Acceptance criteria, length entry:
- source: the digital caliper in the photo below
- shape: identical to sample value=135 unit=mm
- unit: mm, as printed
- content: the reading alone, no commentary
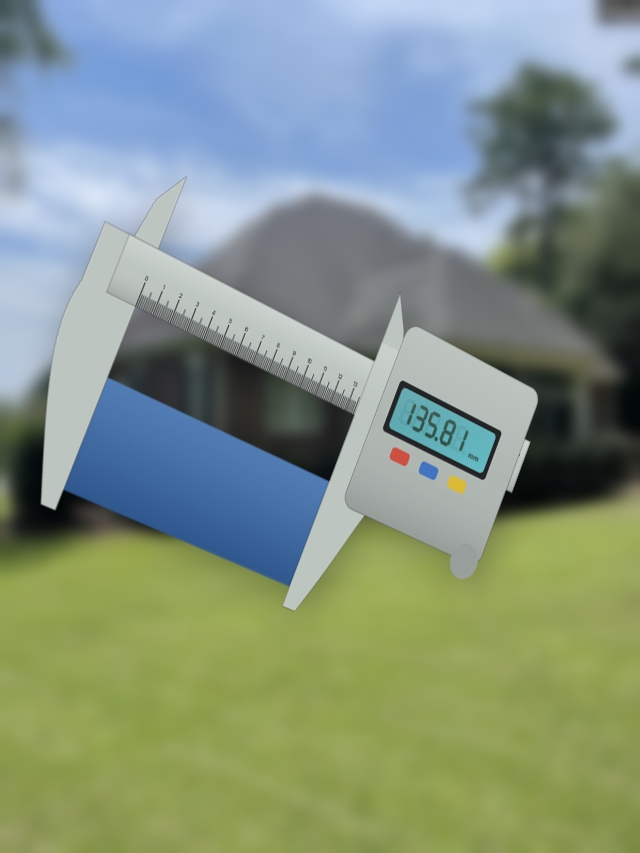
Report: value=135.81 unit=mm
